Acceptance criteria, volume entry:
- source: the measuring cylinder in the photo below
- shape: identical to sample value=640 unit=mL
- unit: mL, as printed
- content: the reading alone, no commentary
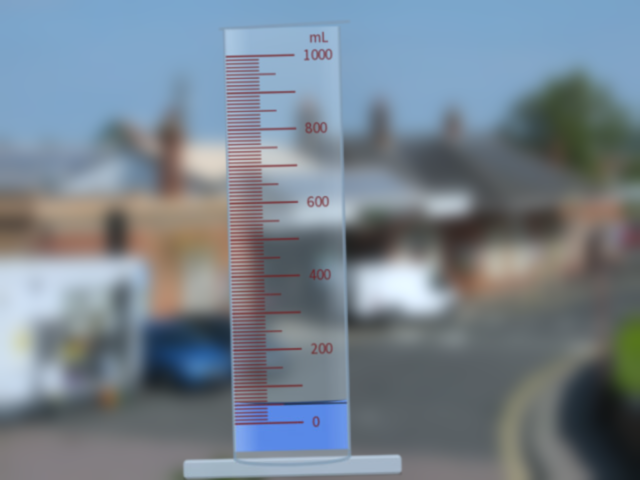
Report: value=50 unit=mL
